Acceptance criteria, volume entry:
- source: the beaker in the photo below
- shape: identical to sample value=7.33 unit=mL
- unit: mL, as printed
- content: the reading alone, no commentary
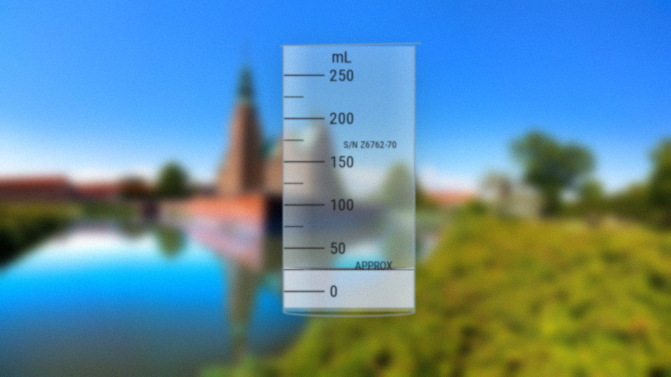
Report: value=25 unit=mL
